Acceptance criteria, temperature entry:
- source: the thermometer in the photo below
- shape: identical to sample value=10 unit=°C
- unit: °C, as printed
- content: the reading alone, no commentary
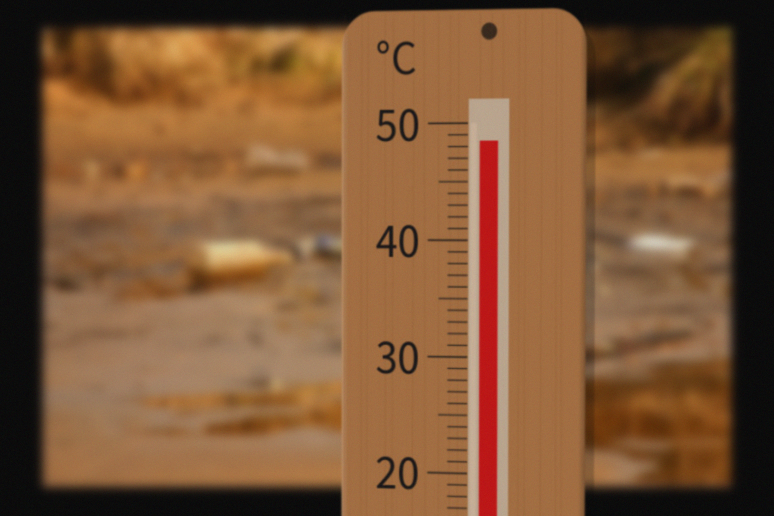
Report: value=48.5 unit=°C
